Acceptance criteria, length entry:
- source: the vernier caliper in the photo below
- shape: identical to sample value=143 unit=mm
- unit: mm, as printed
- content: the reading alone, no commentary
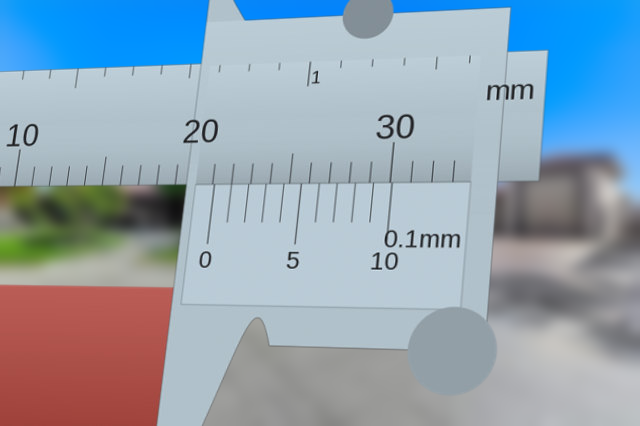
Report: value=21.1 unit=mm
